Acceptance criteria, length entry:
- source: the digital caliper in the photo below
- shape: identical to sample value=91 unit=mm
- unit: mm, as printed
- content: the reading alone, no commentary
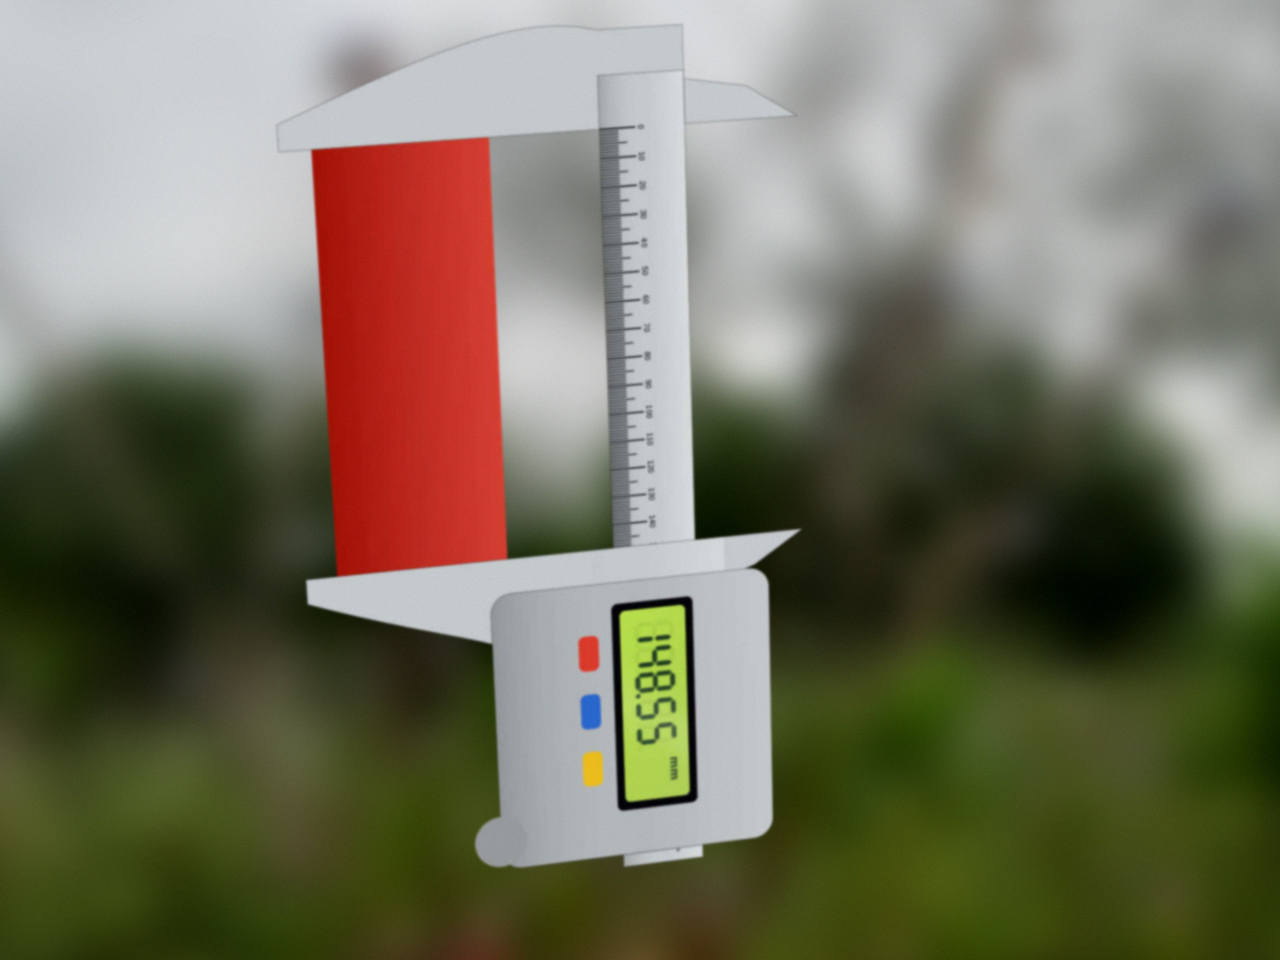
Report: value=148.55 unit=mm
